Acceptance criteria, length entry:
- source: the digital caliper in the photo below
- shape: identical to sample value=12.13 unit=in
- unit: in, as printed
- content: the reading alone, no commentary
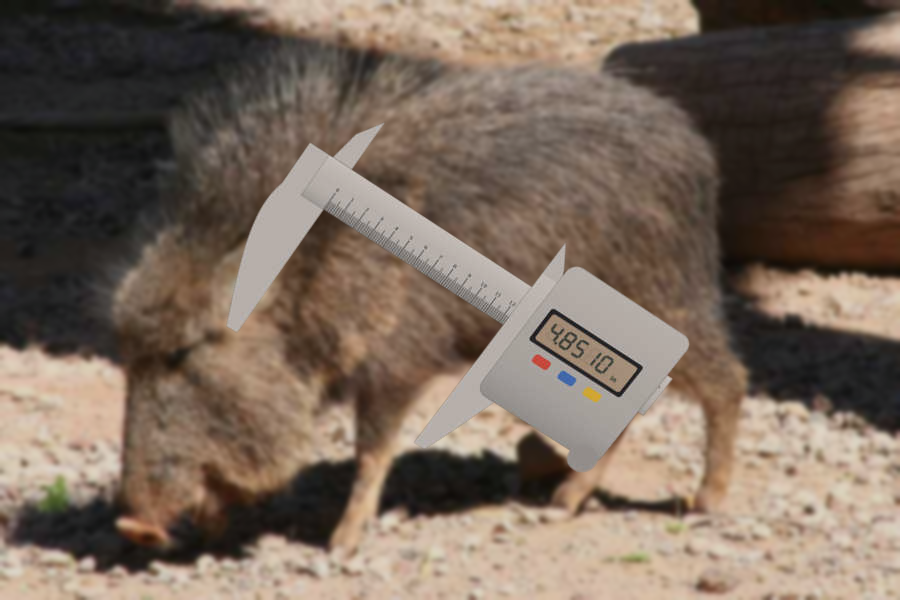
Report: value=4.8510 unit=in
